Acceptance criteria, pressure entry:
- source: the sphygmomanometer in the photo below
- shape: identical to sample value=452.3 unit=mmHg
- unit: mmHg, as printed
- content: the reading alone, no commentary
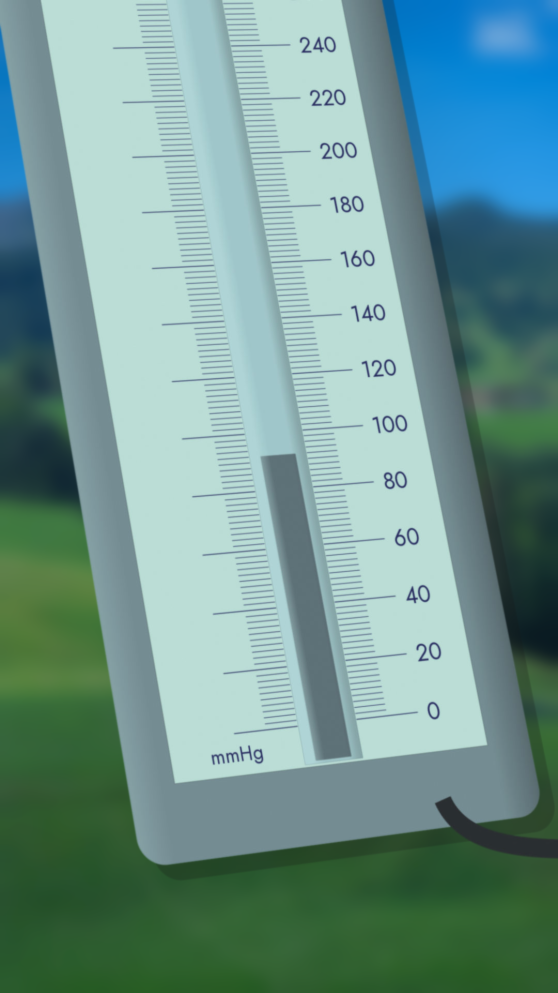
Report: value=92 unit=mmHg
